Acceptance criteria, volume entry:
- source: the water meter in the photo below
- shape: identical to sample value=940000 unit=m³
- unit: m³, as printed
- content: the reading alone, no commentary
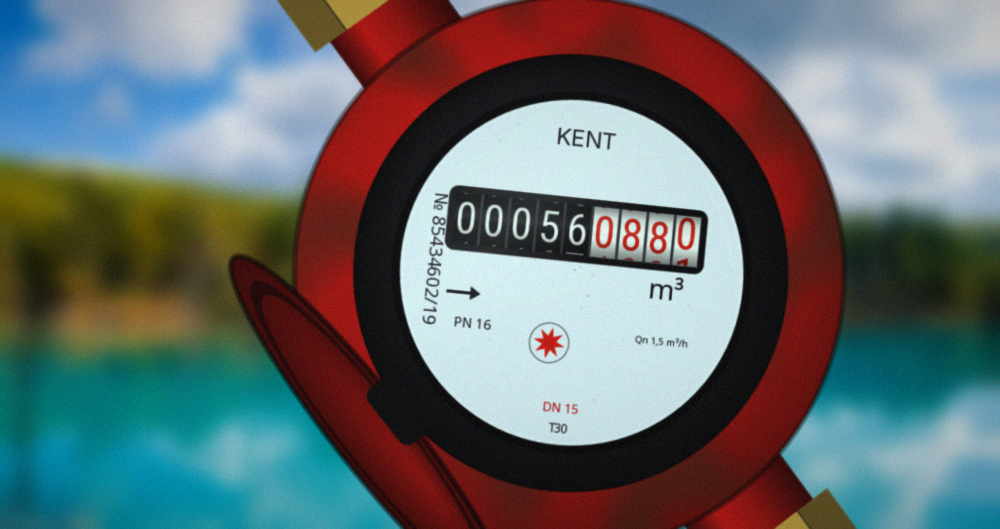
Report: value=56.0880 unit=m³
